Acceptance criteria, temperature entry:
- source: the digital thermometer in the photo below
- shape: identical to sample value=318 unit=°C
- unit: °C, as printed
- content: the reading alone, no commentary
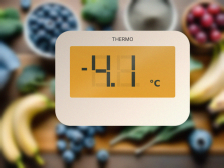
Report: value=-4.1 unit=°C
